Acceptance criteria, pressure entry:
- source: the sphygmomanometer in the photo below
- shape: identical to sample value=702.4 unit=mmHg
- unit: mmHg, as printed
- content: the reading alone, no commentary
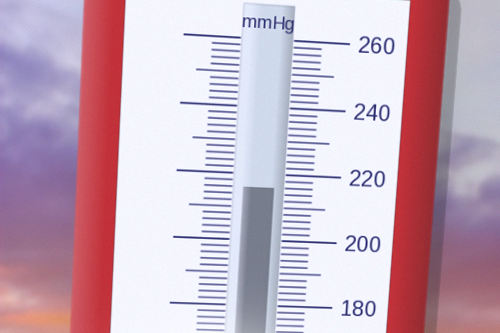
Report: value=216 unit=mmHg
